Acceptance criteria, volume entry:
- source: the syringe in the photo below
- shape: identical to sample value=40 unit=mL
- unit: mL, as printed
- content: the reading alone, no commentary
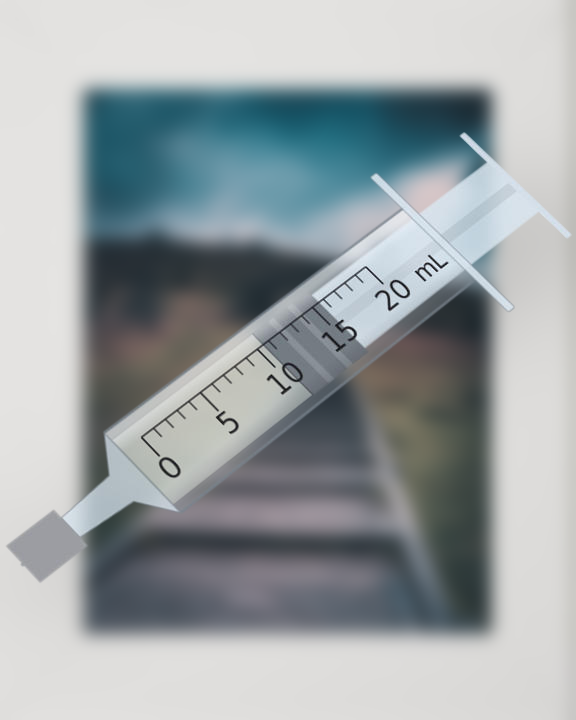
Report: value=10.5 unit=mL
